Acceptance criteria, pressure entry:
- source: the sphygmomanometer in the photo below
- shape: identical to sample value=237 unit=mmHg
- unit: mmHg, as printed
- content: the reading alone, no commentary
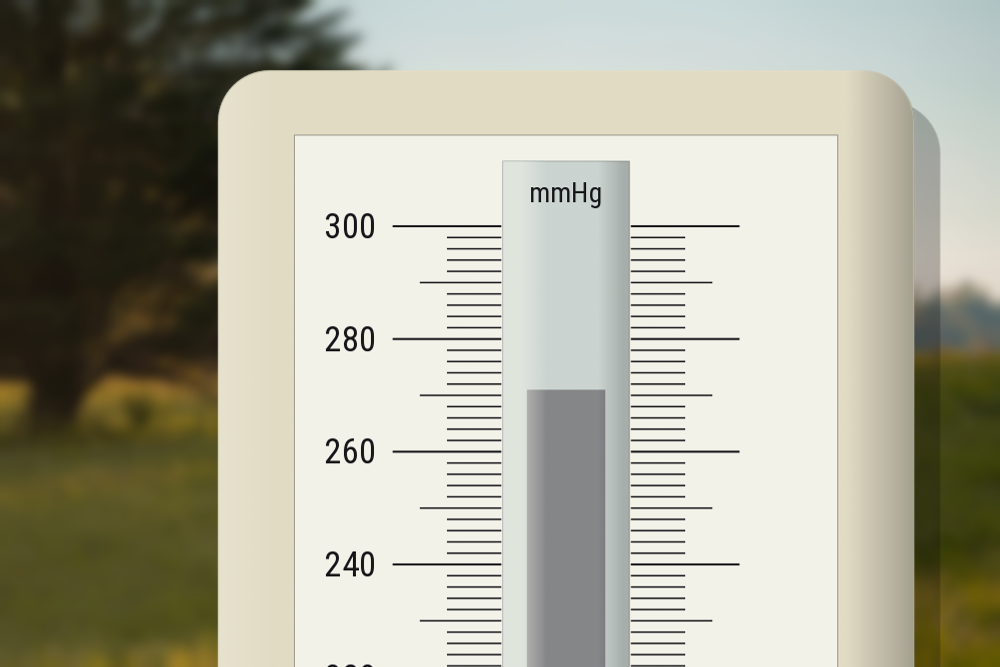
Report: value=271 unit=mmHg
